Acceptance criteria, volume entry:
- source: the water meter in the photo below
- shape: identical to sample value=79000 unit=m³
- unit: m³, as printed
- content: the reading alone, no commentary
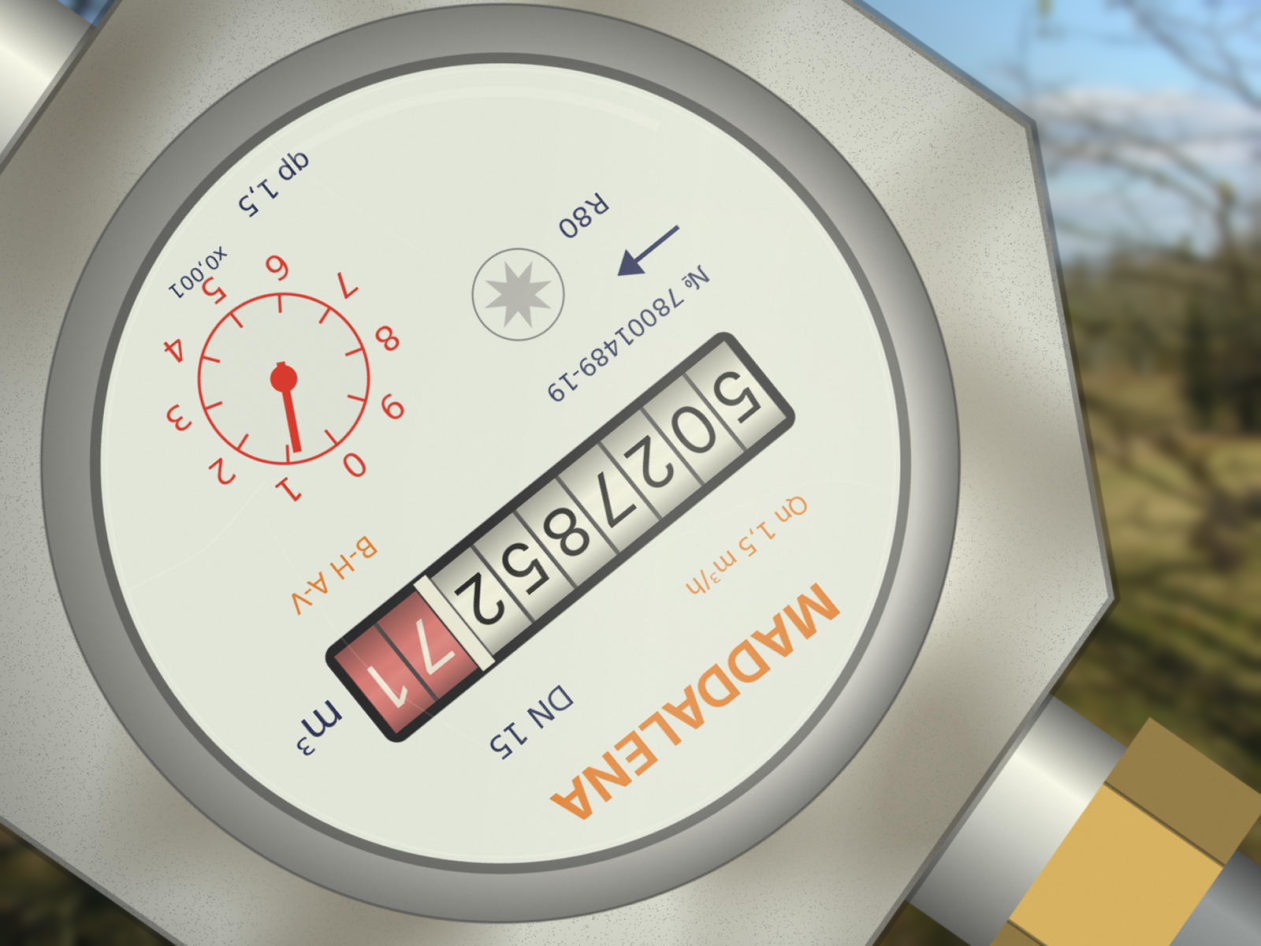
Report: value=5027852.710 unit=m³
